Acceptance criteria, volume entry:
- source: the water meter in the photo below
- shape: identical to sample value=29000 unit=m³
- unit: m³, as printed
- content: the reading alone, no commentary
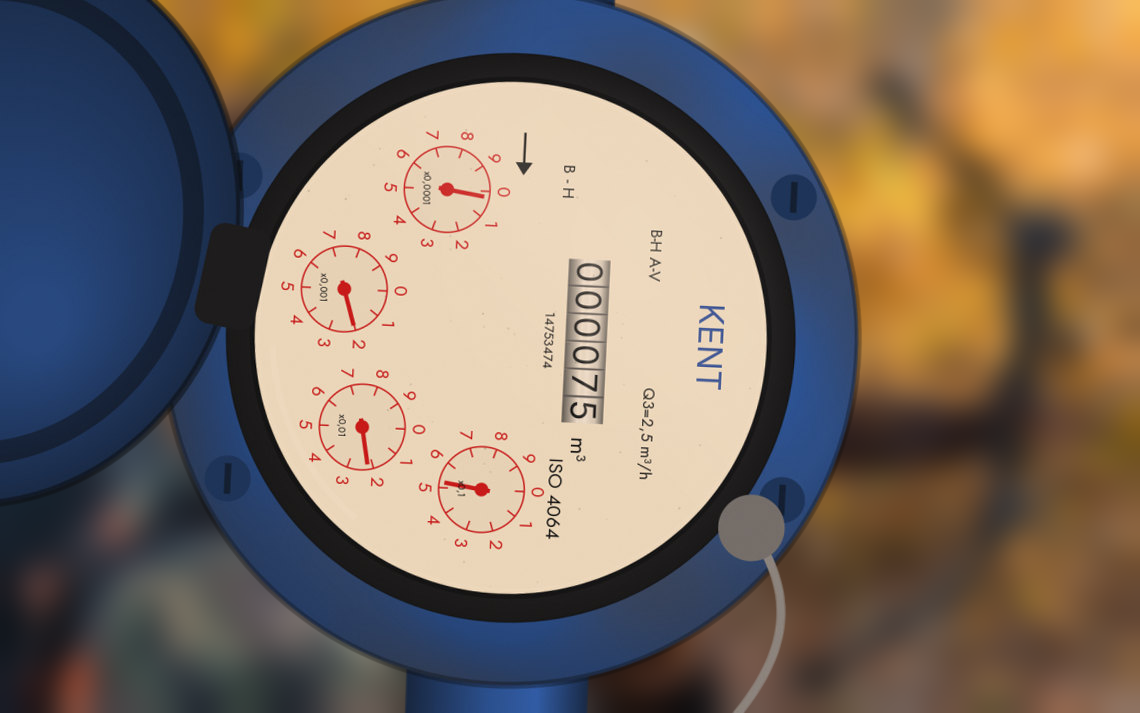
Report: value=75.5220 unit=m³
